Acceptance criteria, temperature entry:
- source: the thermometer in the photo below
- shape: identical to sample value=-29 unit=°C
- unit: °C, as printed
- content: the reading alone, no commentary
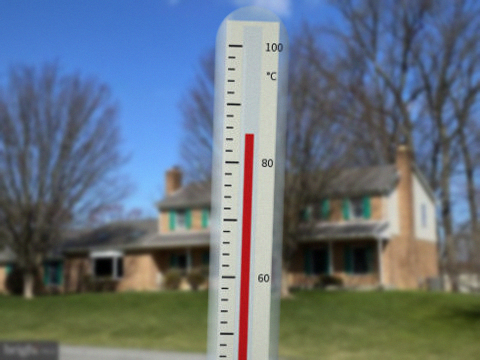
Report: value=85 unit=°C
